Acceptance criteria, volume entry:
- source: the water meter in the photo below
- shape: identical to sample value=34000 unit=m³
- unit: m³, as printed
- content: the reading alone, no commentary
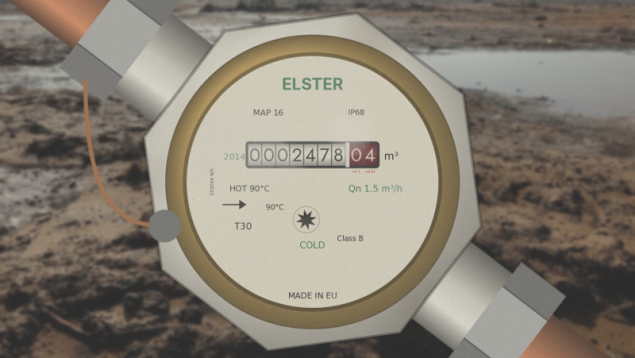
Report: value=2478.04 unit=m³
